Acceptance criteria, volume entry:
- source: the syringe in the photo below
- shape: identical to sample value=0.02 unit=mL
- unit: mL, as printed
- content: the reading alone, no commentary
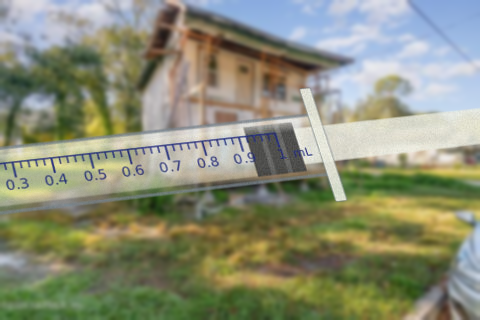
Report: value=0.92 unit=mL
